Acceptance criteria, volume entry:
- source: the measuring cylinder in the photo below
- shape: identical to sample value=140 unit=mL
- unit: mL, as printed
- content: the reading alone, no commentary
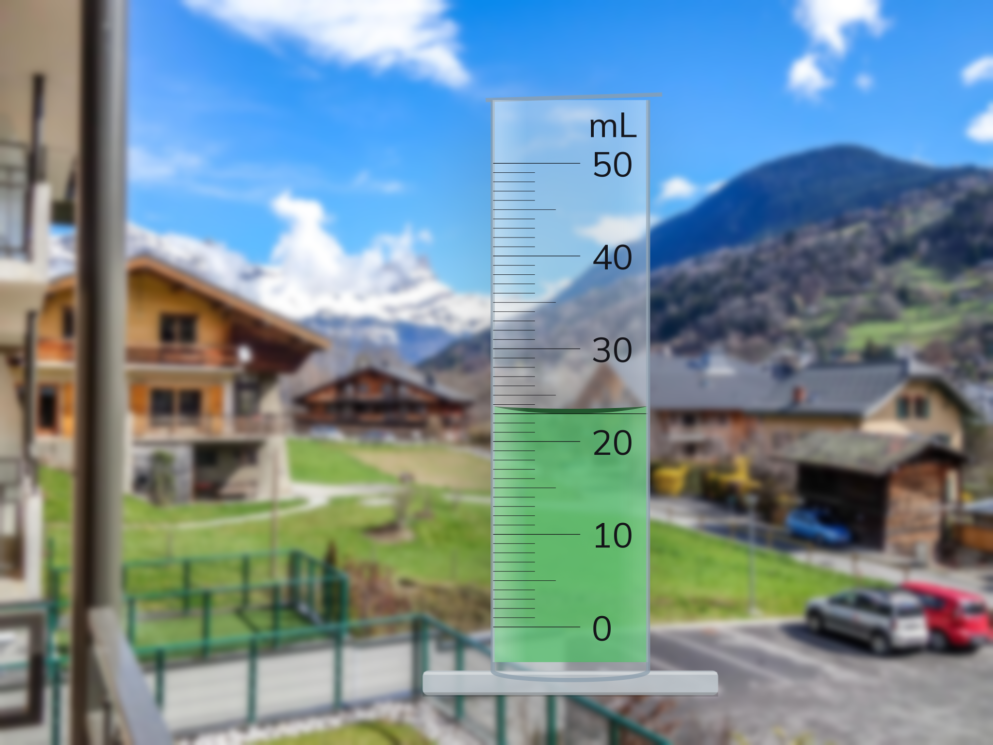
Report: value=23 unit=mL
